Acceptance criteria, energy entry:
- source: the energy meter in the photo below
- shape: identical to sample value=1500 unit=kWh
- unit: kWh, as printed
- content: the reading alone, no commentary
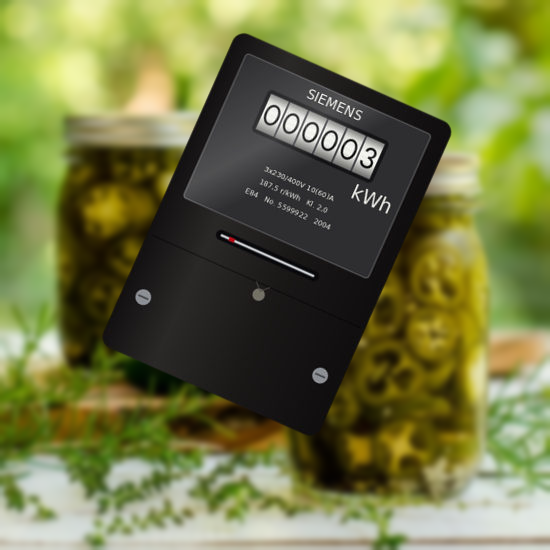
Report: value=3 unit=kWh
